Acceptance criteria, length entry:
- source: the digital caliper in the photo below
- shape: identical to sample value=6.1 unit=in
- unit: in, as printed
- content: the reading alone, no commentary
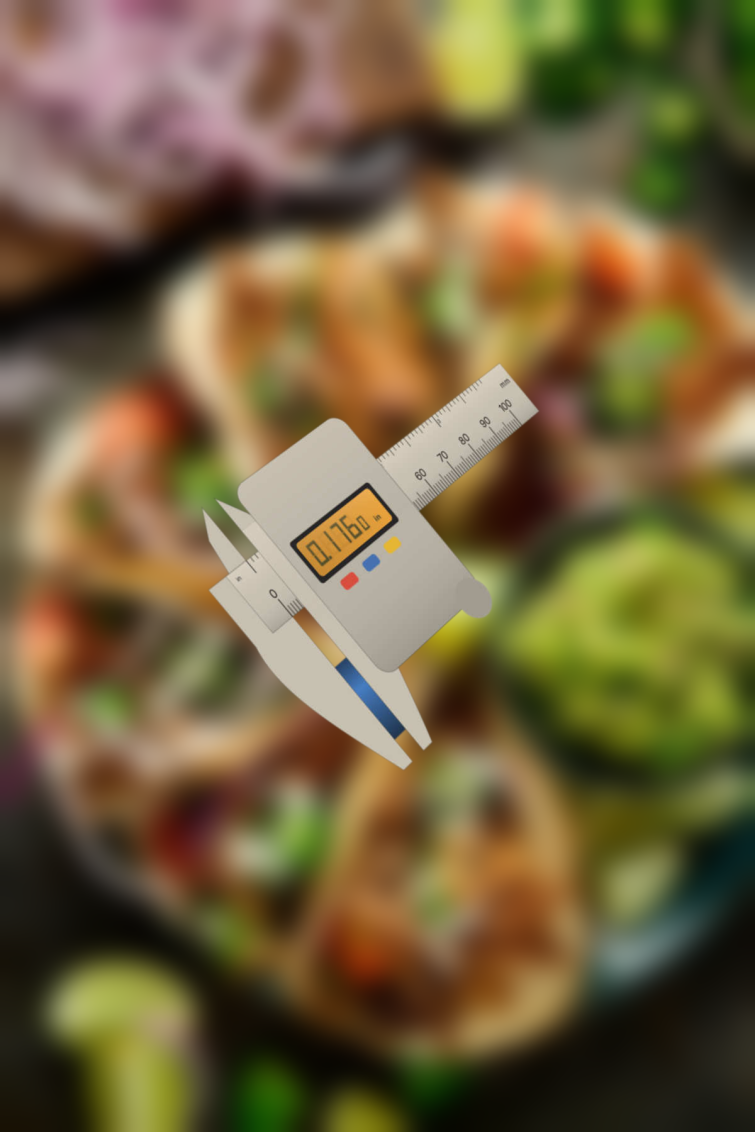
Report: value=0.1760 unit=in
